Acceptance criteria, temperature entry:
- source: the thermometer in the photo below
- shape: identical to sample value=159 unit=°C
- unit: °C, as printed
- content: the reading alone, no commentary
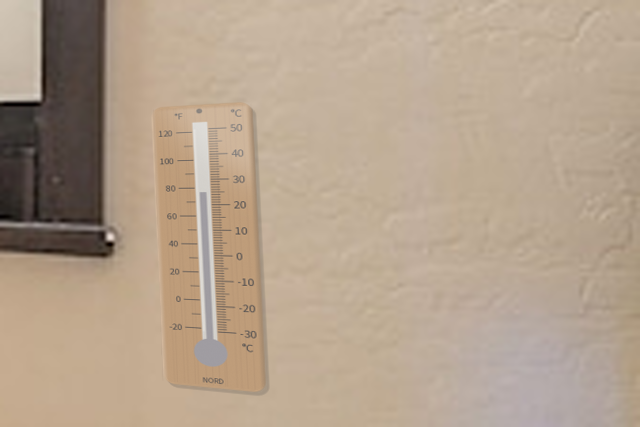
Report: value=25 unit=°C
